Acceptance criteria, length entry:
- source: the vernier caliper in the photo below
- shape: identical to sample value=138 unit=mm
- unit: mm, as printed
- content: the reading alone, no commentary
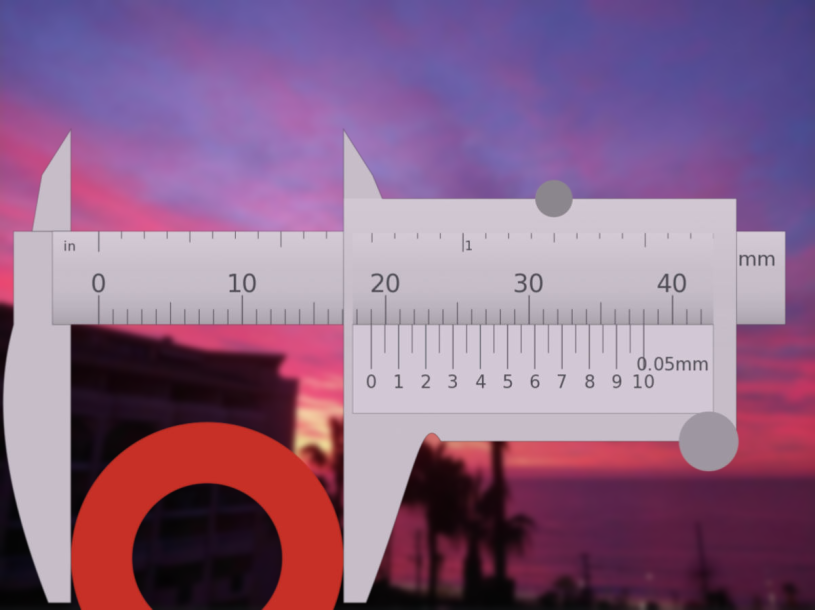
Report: value=19.0 unit=mm
